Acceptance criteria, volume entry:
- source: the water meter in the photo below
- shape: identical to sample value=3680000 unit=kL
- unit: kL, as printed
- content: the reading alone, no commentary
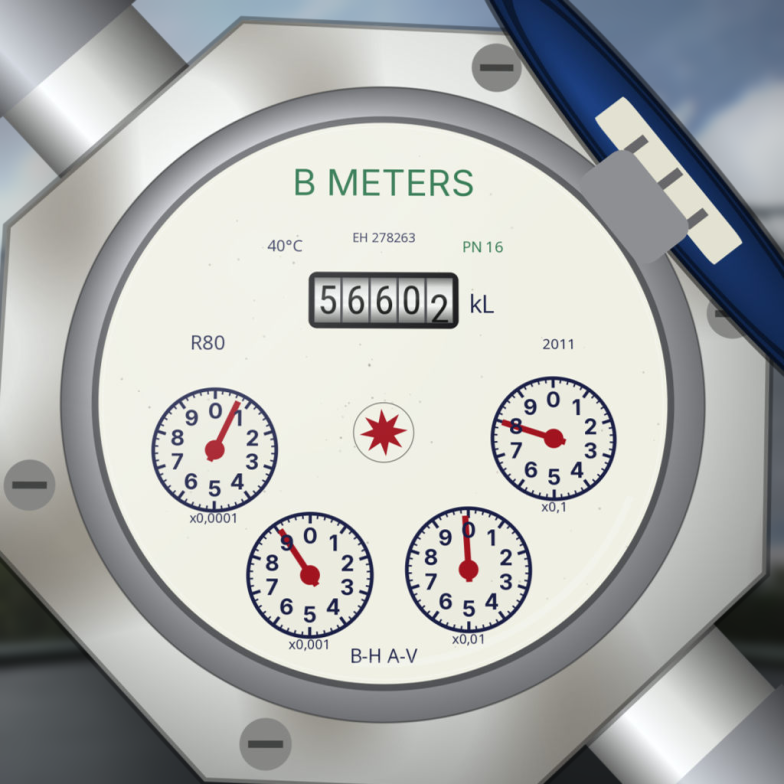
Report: value=56601.7990 unit=kL
